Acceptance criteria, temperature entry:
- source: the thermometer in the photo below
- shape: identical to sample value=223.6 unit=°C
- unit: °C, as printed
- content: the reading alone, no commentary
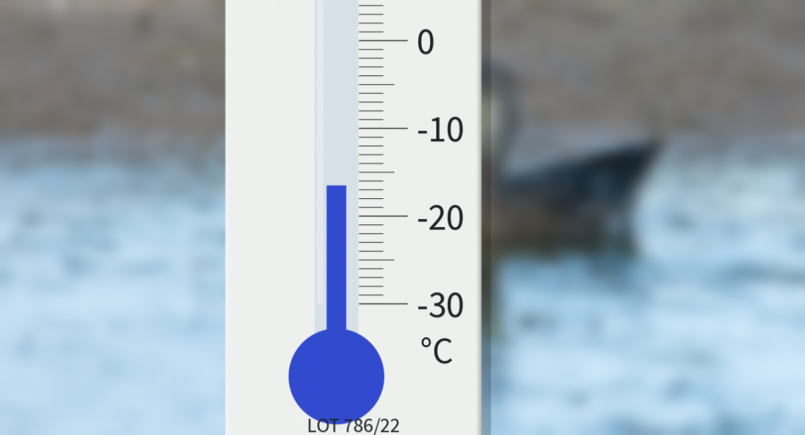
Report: value=-16.5 unit=°C
